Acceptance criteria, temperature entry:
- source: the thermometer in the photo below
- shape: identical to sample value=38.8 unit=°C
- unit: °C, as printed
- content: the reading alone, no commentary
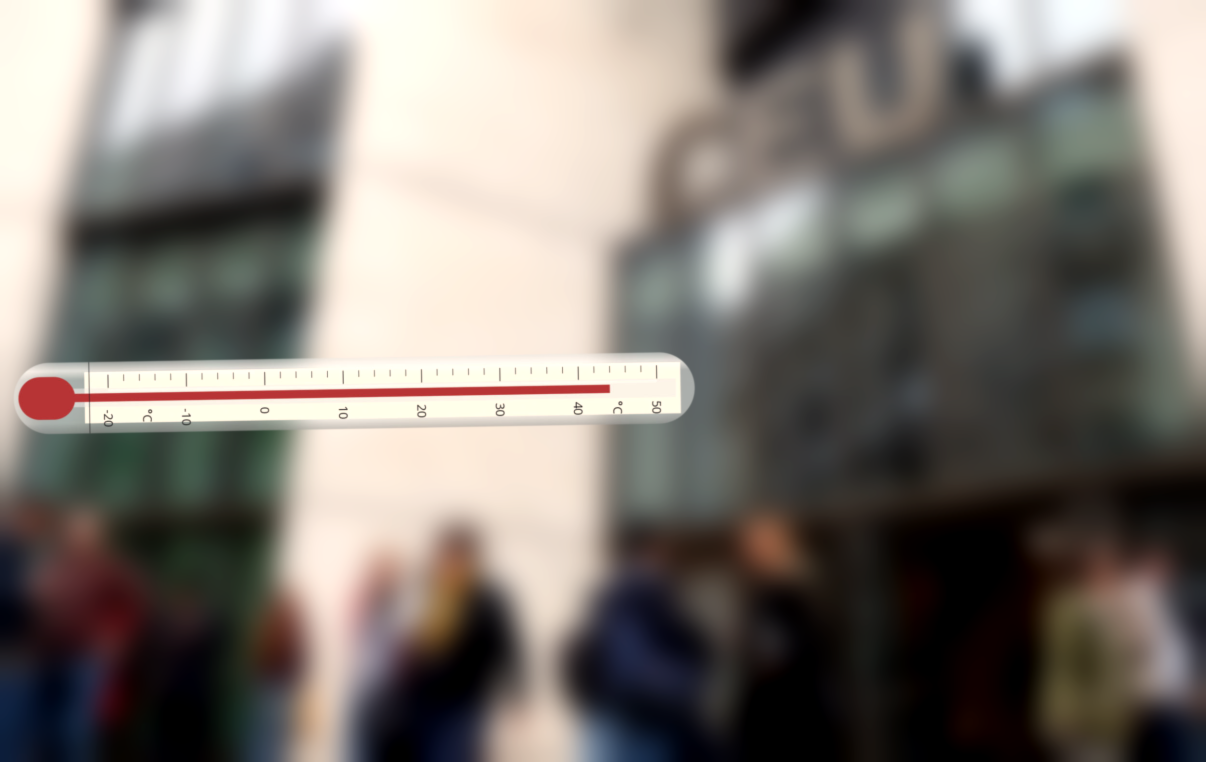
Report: value=44 unit=°C
